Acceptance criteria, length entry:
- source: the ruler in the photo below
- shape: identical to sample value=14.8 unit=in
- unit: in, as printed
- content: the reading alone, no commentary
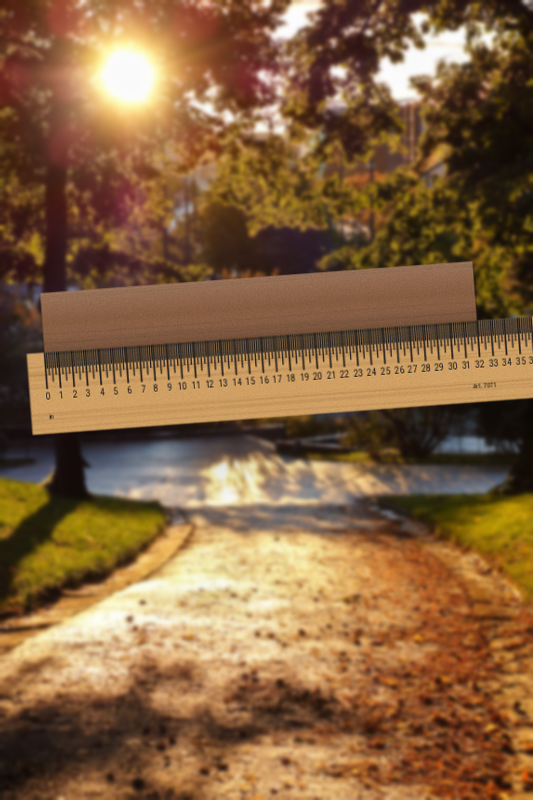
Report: value=32 unit=in
